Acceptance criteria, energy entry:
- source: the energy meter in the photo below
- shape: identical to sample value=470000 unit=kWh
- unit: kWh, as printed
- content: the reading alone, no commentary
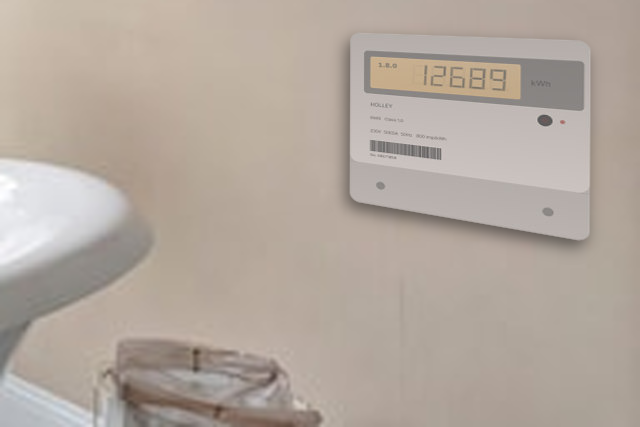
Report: value=12689 unit=kWh
